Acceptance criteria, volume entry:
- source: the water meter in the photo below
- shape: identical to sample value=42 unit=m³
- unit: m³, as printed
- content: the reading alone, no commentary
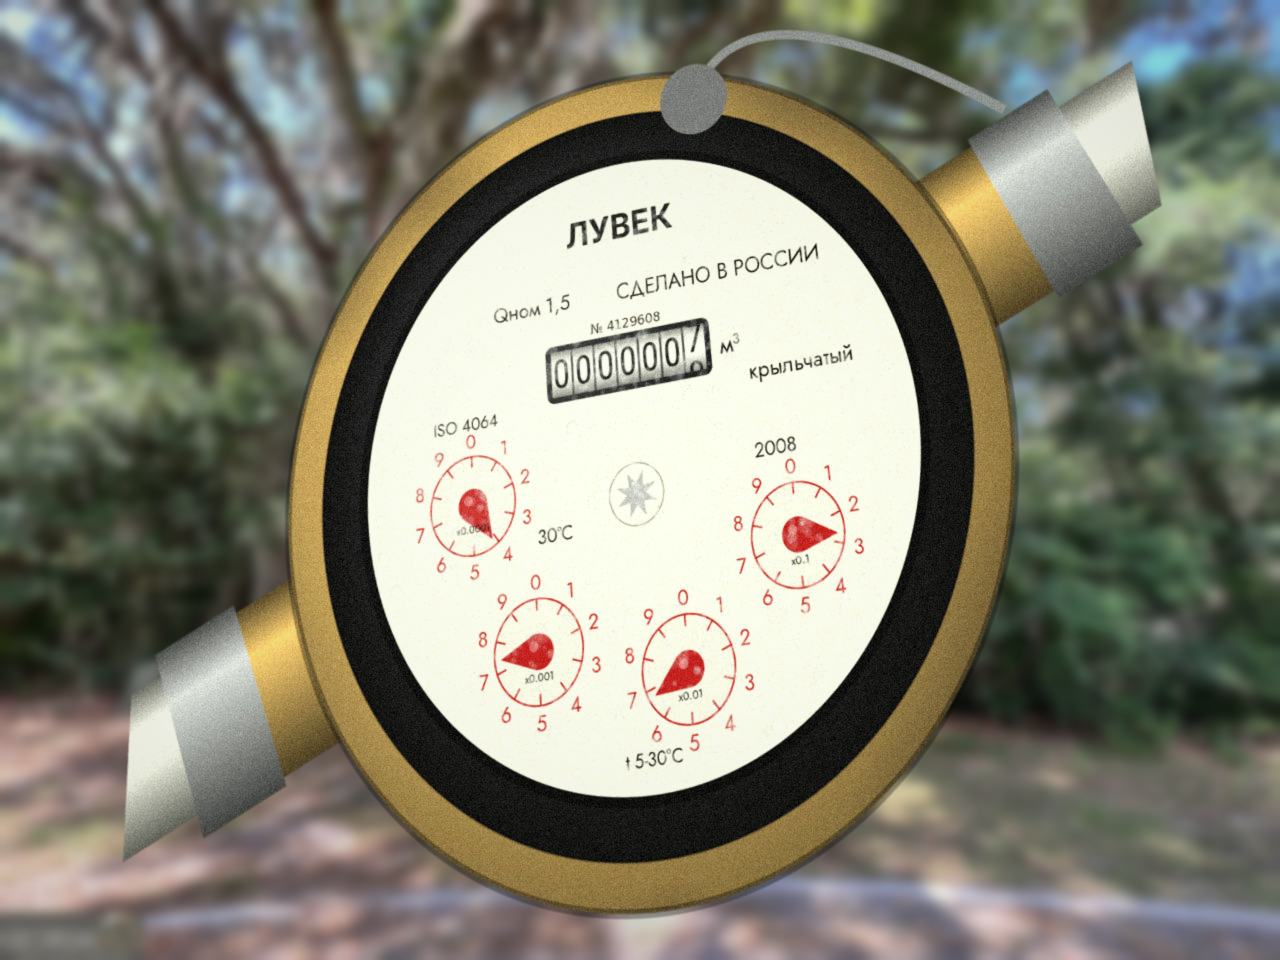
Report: value=7.2674 unit=m³
